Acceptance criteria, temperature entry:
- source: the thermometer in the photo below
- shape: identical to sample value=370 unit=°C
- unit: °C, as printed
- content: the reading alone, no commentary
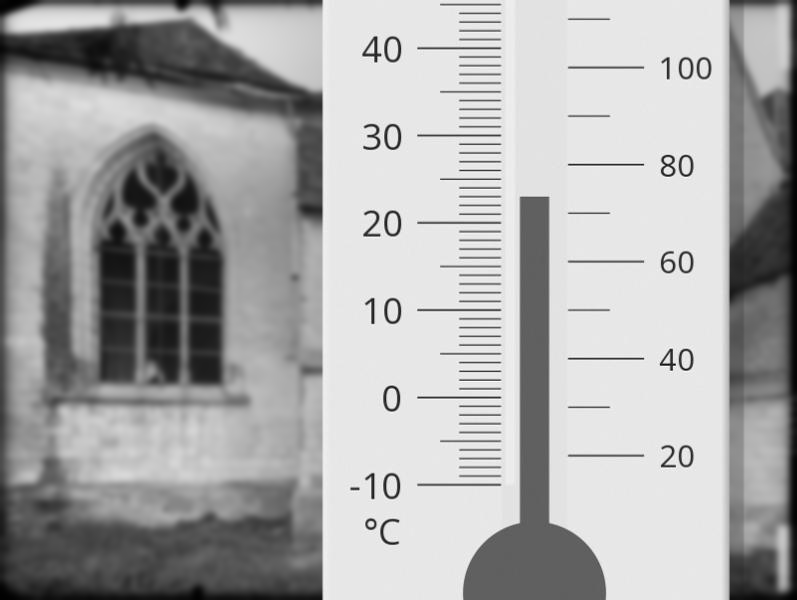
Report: value=23 unit=°C
